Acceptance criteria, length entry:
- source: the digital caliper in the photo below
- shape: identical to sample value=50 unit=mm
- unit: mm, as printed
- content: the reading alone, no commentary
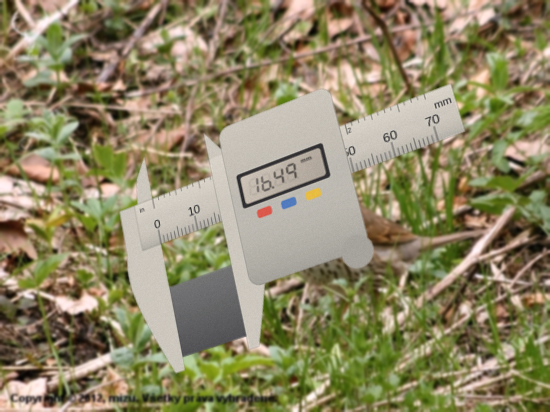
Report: value=16.49 unit=mm
